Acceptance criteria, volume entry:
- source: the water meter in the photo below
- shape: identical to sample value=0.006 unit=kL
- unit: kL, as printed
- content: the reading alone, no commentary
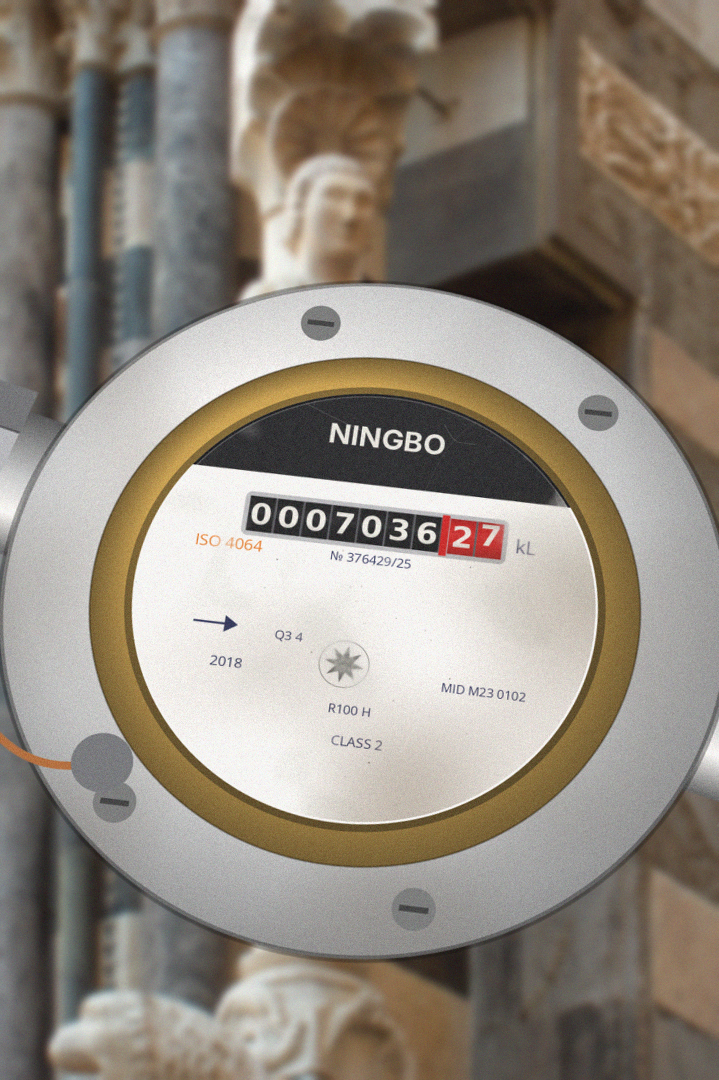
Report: value=7036.27 unit=kL
